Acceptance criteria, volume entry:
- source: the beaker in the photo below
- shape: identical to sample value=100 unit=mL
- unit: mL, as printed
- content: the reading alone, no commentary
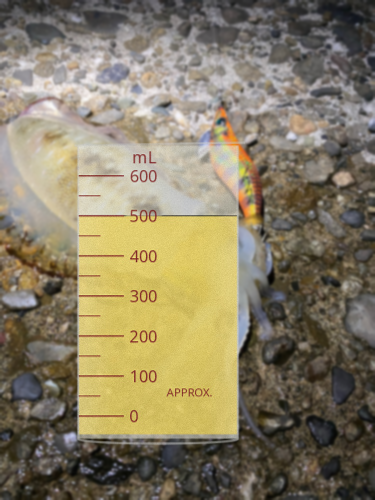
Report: value=500 unit=mL
